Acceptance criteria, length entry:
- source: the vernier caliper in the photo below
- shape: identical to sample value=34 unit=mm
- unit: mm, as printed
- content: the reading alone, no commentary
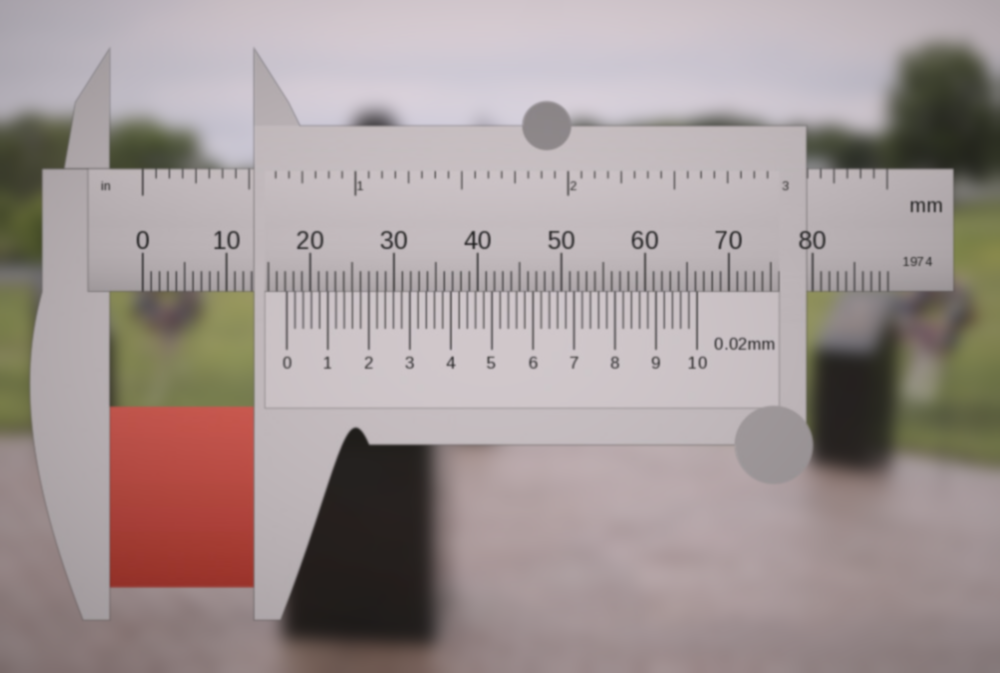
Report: value=17.2 unit=mm
